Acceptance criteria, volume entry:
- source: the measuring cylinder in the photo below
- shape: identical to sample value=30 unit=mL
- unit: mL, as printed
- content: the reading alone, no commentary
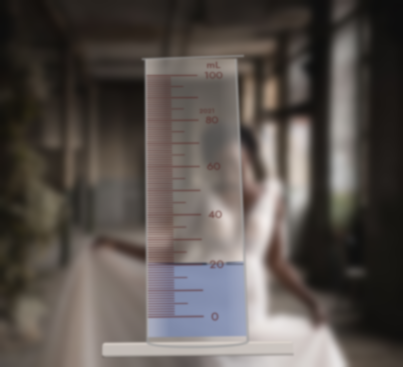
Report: value=20 unit=mL
